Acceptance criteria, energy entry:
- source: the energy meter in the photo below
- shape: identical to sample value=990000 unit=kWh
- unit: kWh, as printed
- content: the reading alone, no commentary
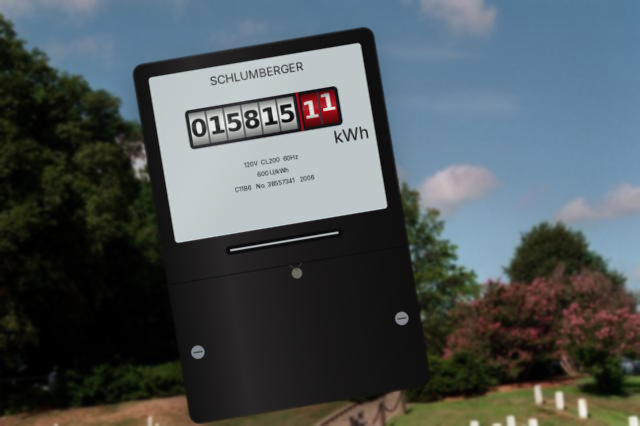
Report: value=15815.11 unit=kWh
